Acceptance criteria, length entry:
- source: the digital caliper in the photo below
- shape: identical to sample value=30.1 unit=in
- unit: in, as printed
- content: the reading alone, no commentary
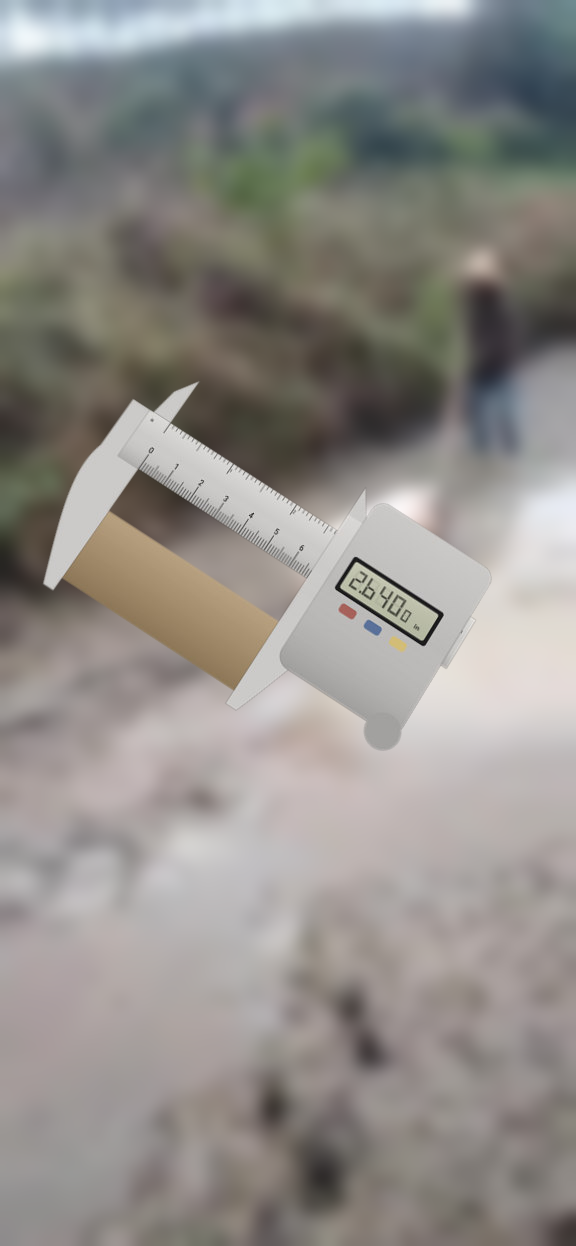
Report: value=2.6400 unit=in
